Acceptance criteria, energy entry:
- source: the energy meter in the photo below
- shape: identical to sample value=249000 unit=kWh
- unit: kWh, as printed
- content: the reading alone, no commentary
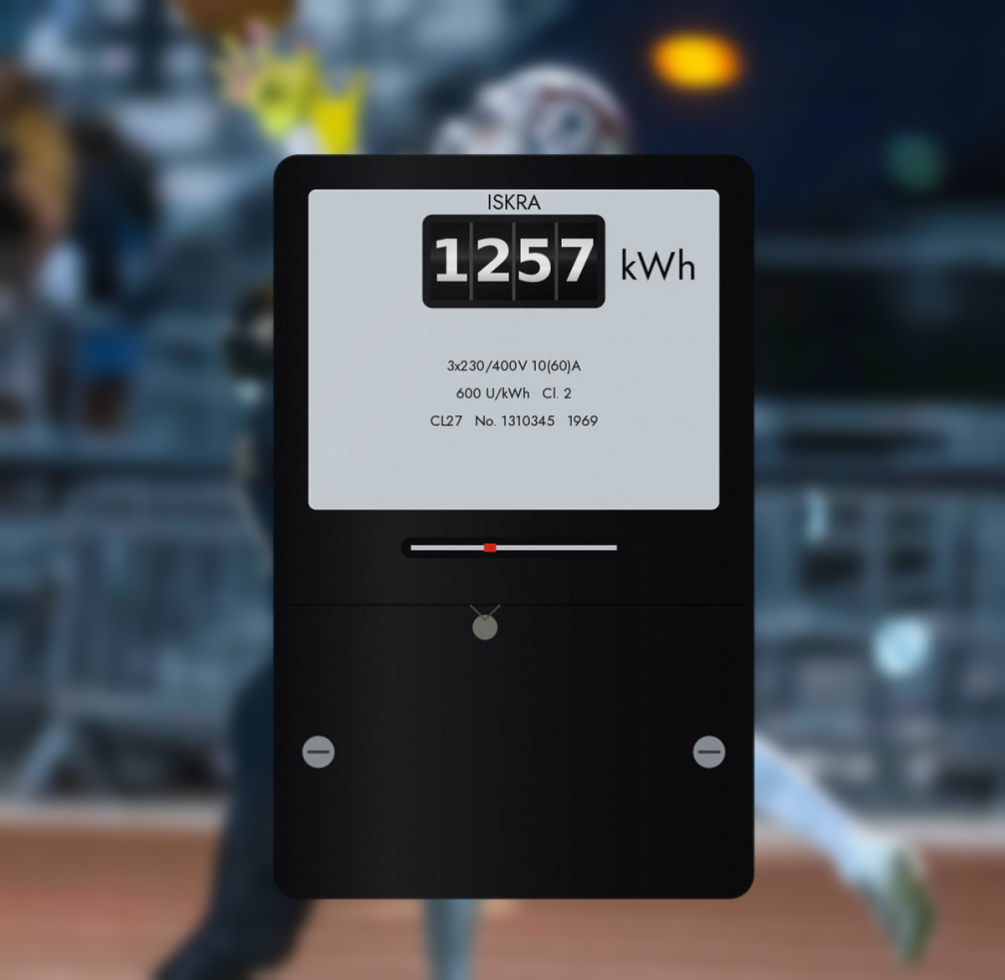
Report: value=1257 unit=kWh
